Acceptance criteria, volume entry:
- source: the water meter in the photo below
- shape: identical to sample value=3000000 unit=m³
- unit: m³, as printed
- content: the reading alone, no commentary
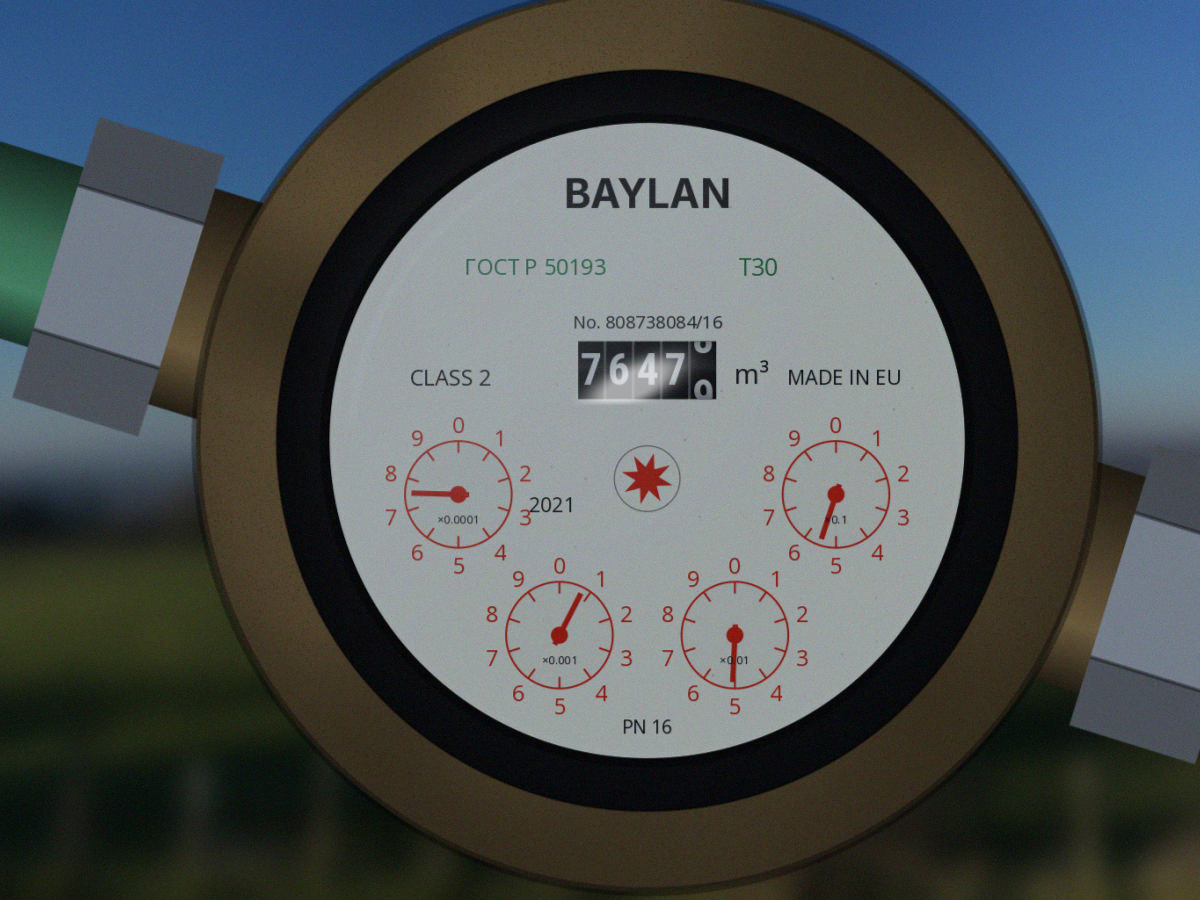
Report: value=76478.5507 unit=m³
